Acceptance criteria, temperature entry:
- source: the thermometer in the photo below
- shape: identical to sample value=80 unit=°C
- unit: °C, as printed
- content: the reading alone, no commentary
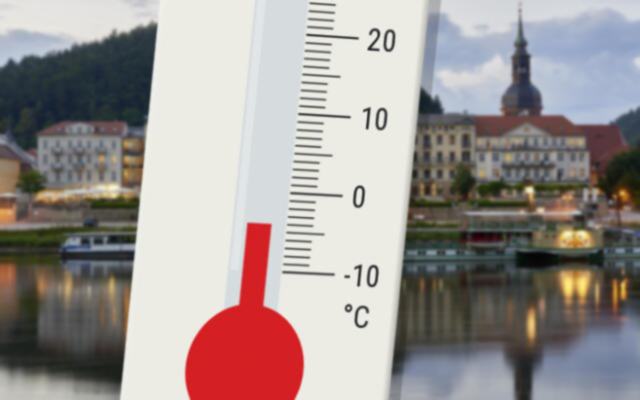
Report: value=-4 unit=°C
